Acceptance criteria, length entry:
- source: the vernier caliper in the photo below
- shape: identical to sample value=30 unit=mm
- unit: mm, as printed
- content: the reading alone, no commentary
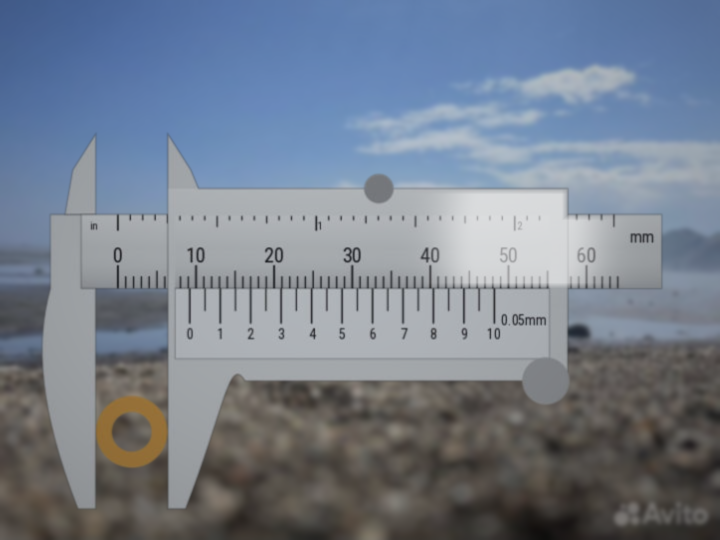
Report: value=9.2 unit=mm
